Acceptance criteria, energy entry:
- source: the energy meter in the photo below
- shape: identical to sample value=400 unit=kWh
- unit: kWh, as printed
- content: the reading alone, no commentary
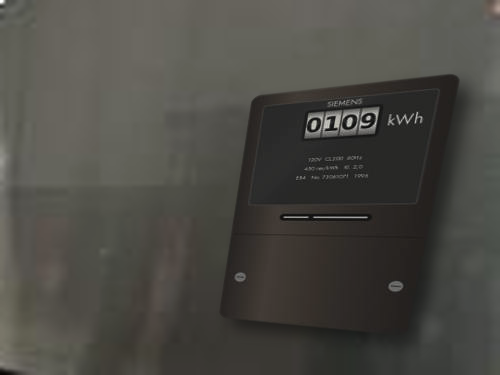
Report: value=109 unit=kWh
